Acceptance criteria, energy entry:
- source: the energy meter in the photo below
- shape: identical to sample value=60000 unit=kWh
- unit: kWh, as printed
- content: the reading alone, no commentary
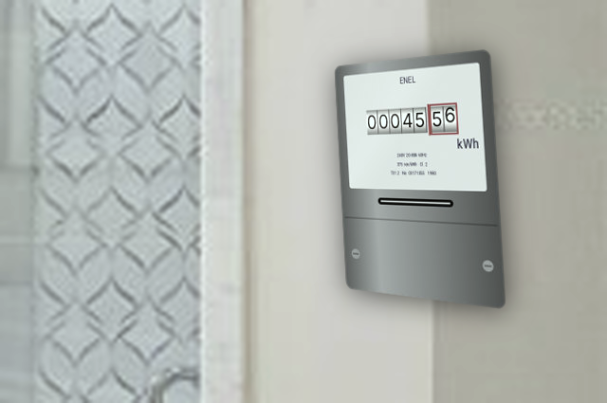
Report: value=45.56 unit=kWh
